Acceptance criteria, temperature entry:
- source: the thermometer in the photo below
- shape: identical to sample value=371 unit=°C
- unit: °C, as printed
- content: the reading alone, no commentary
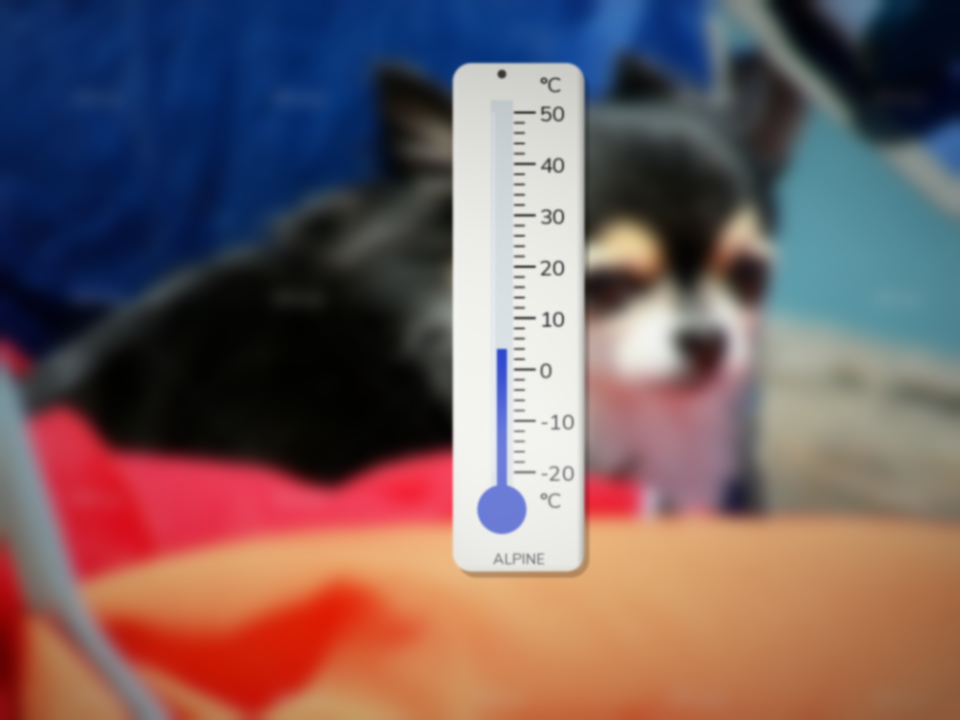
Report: value=4 unit=°C
